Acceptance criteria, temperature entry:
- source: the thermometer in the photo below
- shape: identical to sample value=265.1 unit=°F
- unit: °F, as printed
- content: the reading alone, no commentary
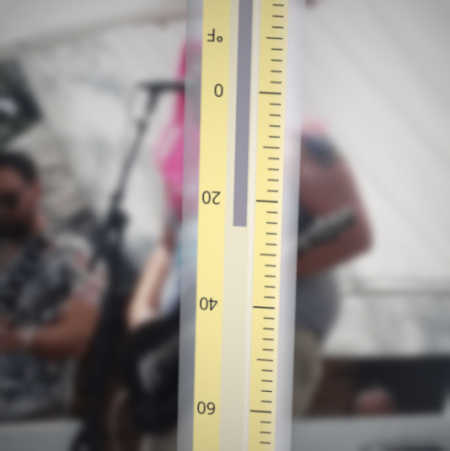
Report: value=25 unit=°F
